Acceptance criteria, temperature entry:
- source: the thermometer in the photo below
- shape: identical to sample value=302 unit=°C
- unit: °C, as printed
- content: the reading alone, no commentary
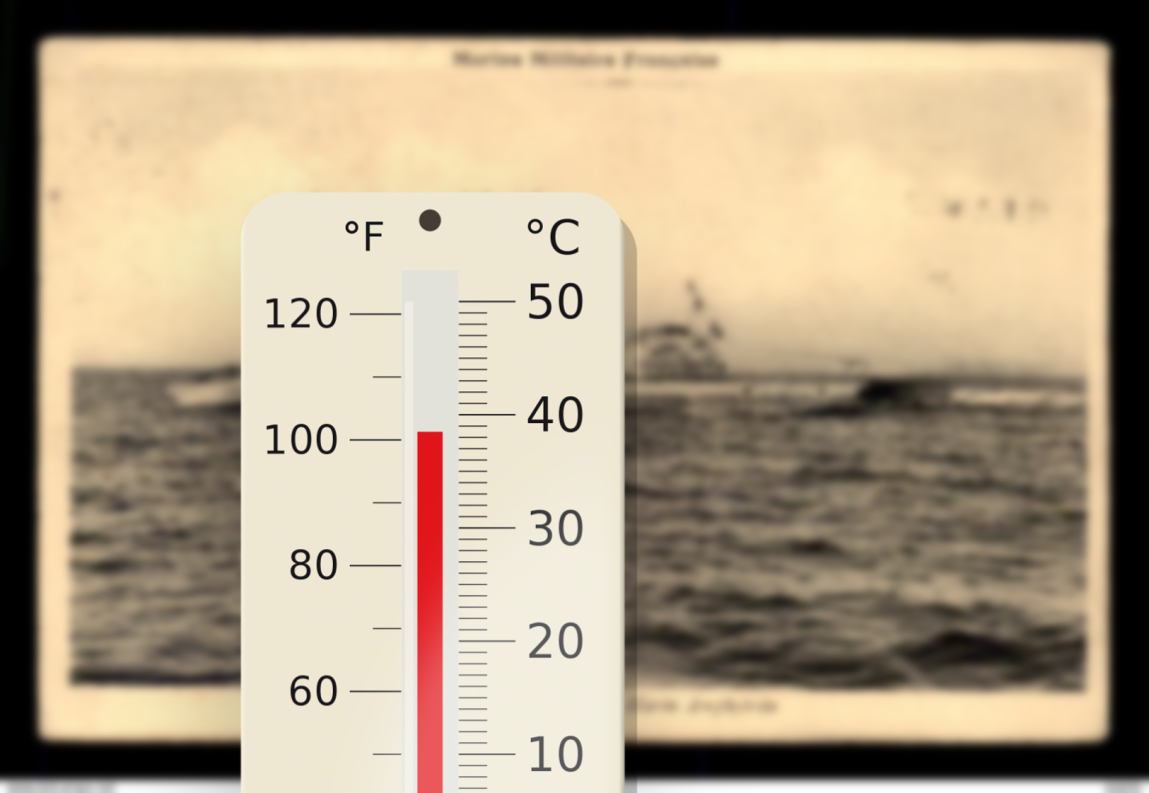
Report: value=38.5 unit=°C
